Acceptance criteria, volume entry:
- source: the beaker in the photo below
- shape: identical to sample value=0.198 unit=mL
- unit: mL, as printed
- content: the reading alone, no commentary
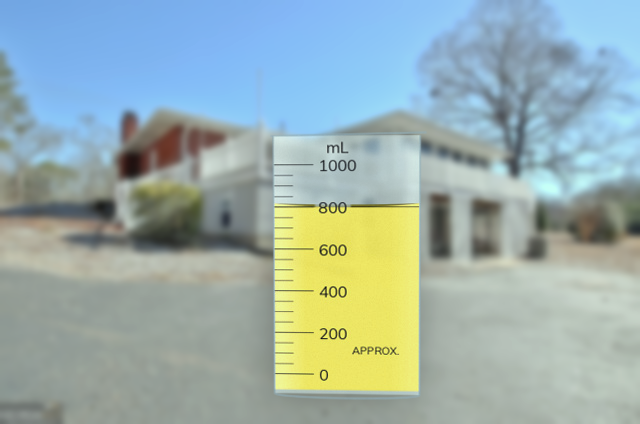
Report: value=800 unit=mL
